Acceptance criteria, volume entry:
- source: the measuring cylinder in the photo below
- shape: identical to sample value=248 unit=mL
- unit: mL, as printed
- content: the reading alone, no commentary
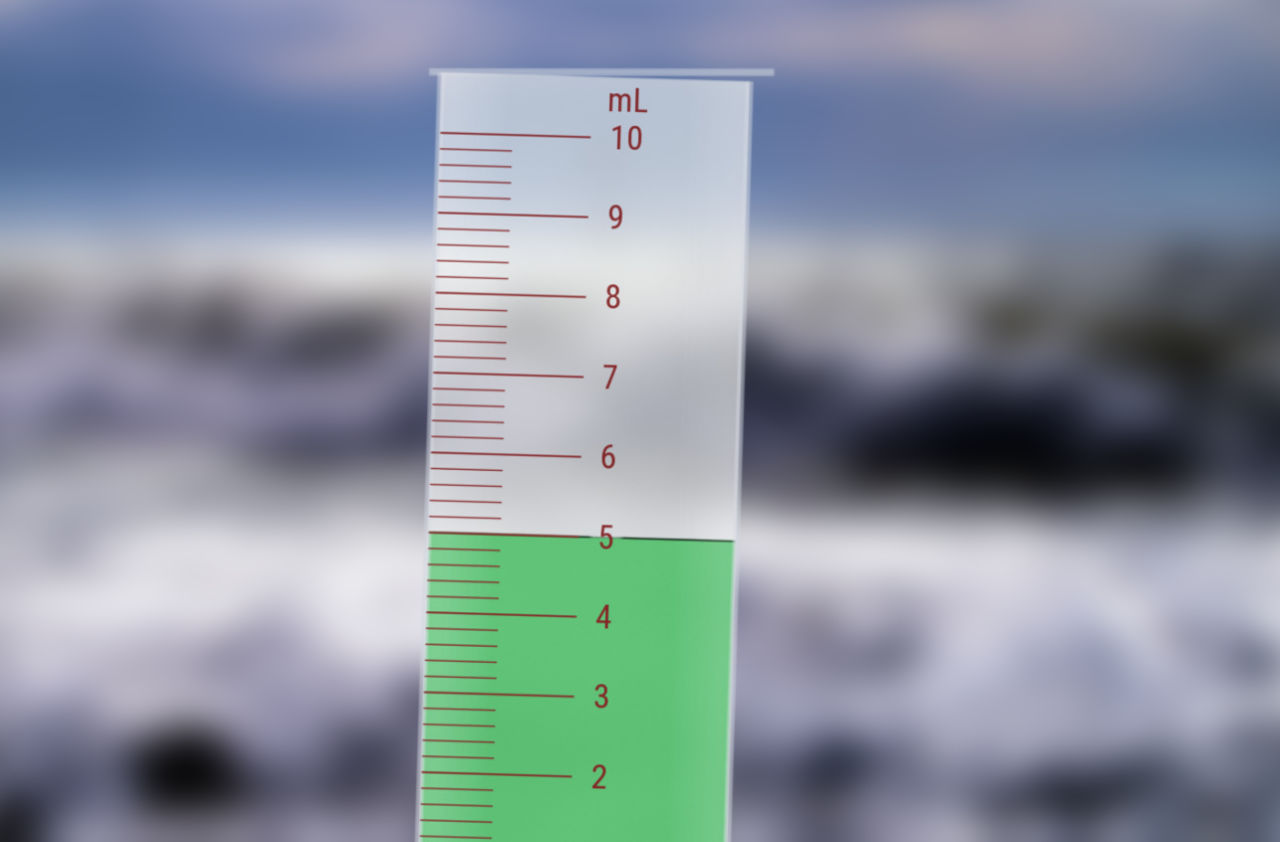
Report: value=5 unit=mL
